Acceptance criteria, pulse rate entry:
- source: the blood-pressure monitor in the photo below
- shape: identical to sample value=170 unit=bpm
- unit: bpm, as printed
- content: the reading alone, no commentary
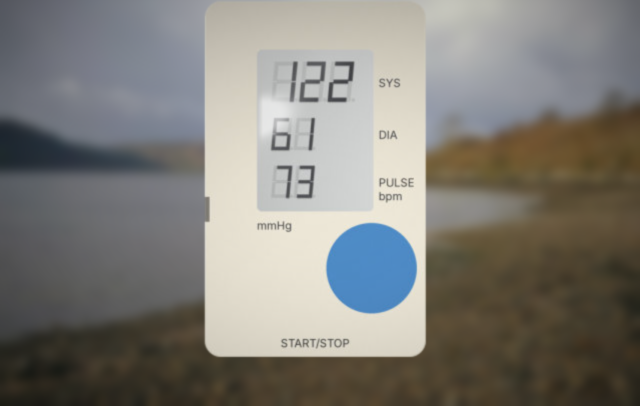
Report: value=73 unit=bpm
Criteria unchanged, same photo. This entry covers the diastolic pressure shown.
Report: value=61 unit=mmHg
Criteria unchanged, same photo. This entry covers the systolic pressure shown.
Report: value=122 unit=mmHg
